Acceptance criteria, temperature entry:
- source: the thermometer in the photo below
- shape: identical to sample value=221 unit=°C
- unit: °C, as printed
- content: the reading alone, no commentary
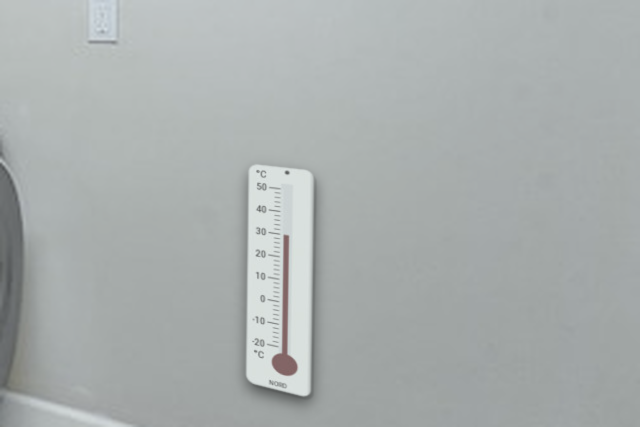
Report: value=30 unit=°C
